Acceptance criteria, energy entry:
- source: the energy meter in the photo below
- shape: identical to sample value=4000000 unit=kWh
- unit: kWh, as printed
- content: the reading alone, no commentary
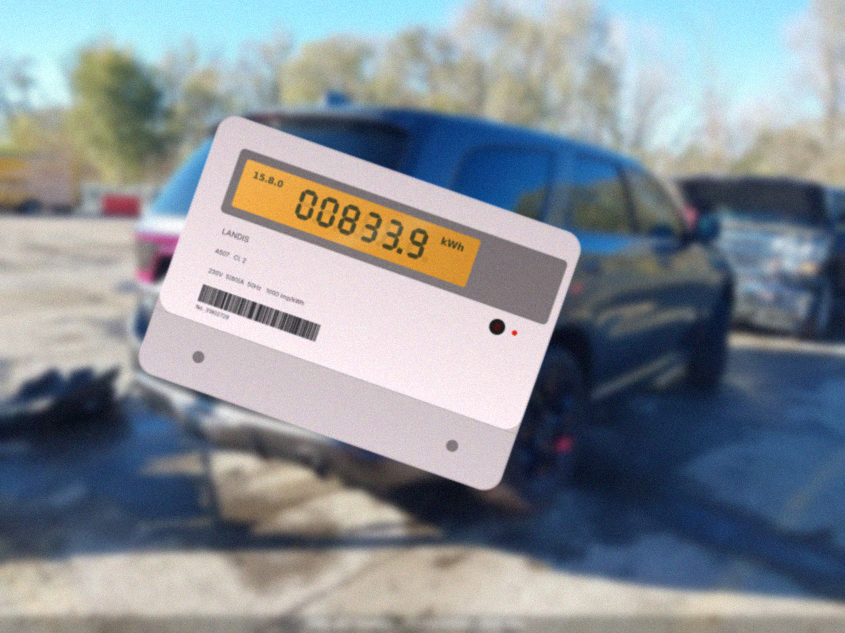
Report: value=833.9 unit=kWh
